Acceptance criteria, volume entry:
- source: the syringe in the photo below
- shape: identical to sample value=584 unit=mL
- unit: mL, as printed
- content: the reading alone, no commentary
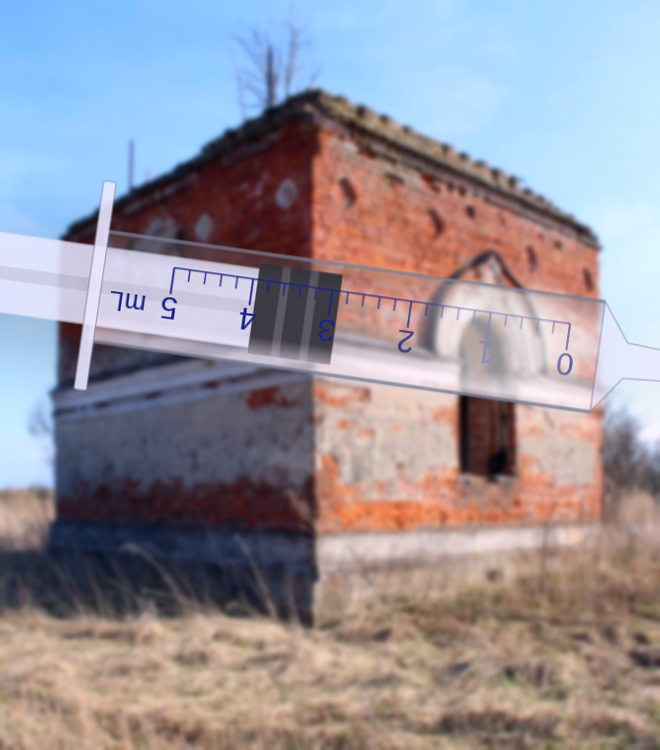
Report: value=2.9 unit=mL
